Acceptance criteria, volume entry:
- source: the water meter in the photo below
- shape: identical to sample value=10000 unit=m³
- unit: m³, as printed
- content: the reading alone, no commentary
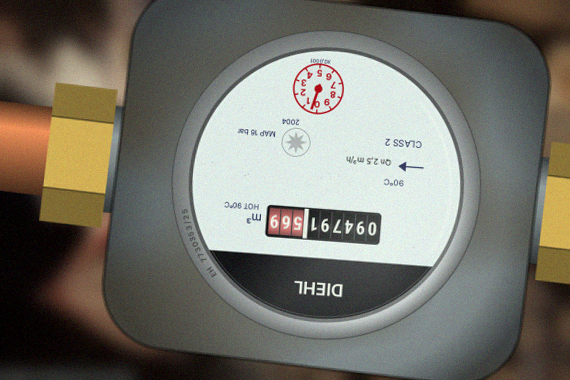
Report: value=94791.5690 unit=m³
